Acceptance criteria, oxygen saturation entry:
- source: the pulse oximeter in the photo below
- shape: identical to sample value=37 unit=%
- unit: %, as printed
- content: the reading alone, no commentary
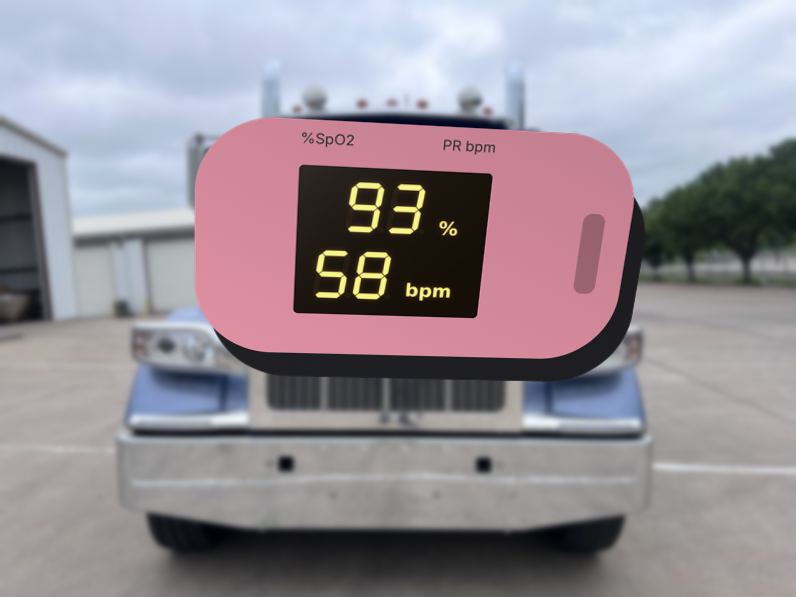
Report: value=93 unit=%
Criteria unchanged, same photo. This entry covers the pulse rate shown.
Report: value=58 unit=bpm
